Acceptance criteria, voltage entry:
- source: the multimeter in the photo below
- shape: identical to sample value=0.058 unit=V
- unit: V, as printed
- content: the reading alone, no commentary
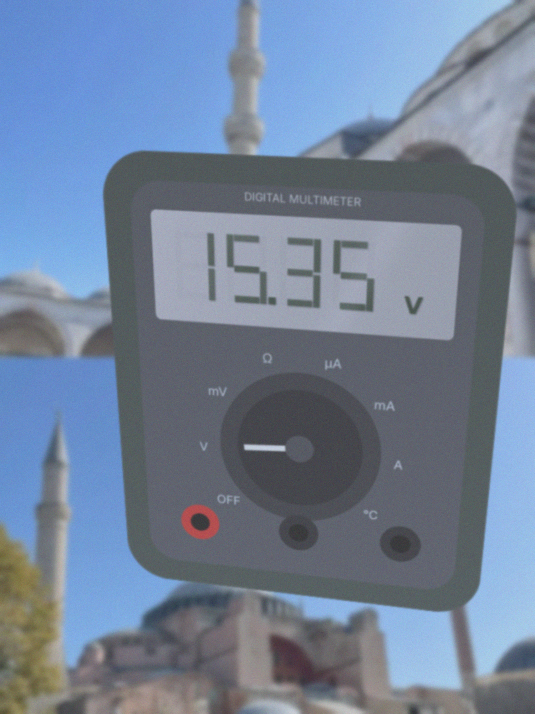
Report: value=15.35 unit=V
